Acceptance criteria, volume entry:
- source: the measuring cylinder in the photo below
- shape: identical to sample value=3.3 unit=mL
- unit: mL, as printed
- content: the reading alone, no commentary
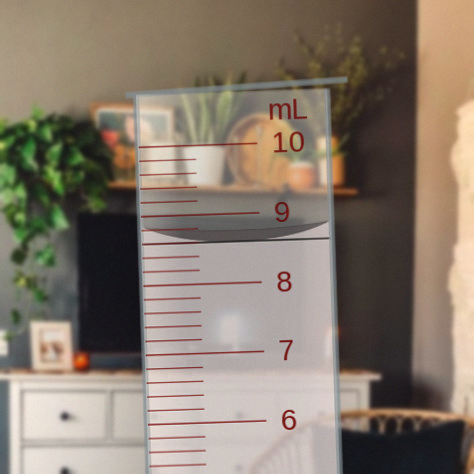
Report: value=8.6 unit=mL
